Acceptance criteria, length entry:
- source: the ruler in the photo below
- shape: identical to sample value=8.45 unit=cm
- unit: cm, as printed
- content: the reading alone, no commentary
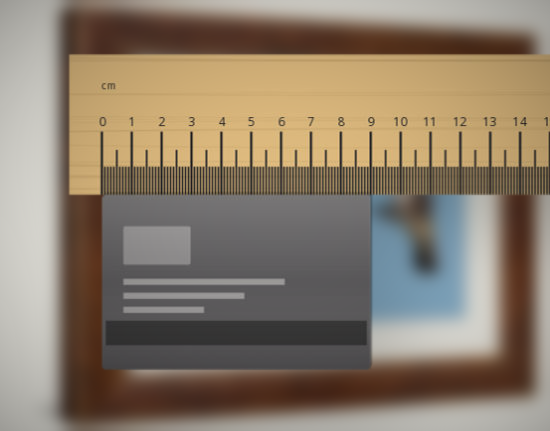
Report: value=9 unit=cm
